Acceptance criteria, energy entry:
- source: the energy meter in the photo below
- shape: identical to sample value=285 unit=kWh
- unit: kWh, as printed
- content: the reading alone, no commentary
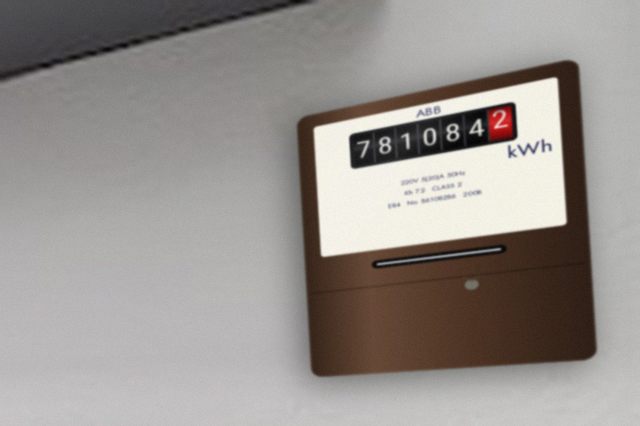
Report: value=781084.2 unit=kWh
